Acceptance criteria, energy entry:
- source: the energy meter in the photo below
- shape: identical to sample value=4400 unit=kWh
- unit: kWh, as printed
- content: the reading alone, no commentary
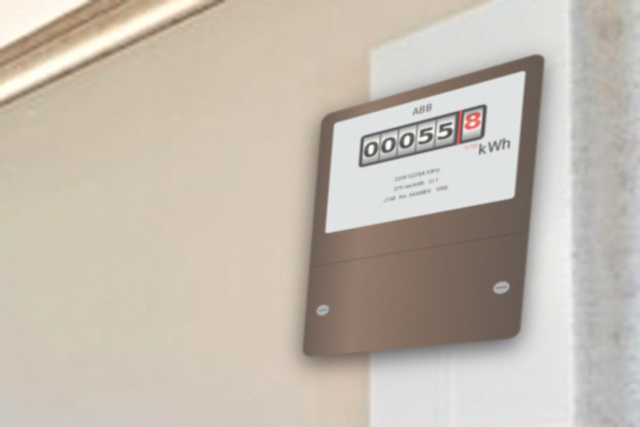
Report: value=55.8 unit=kWh
